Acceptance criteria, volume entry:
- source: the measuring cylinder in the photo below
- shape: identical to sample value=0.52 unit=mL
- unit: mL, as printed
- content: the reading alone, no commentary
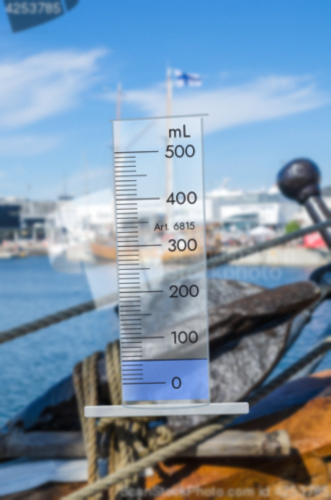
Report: value=50 unit=mL
